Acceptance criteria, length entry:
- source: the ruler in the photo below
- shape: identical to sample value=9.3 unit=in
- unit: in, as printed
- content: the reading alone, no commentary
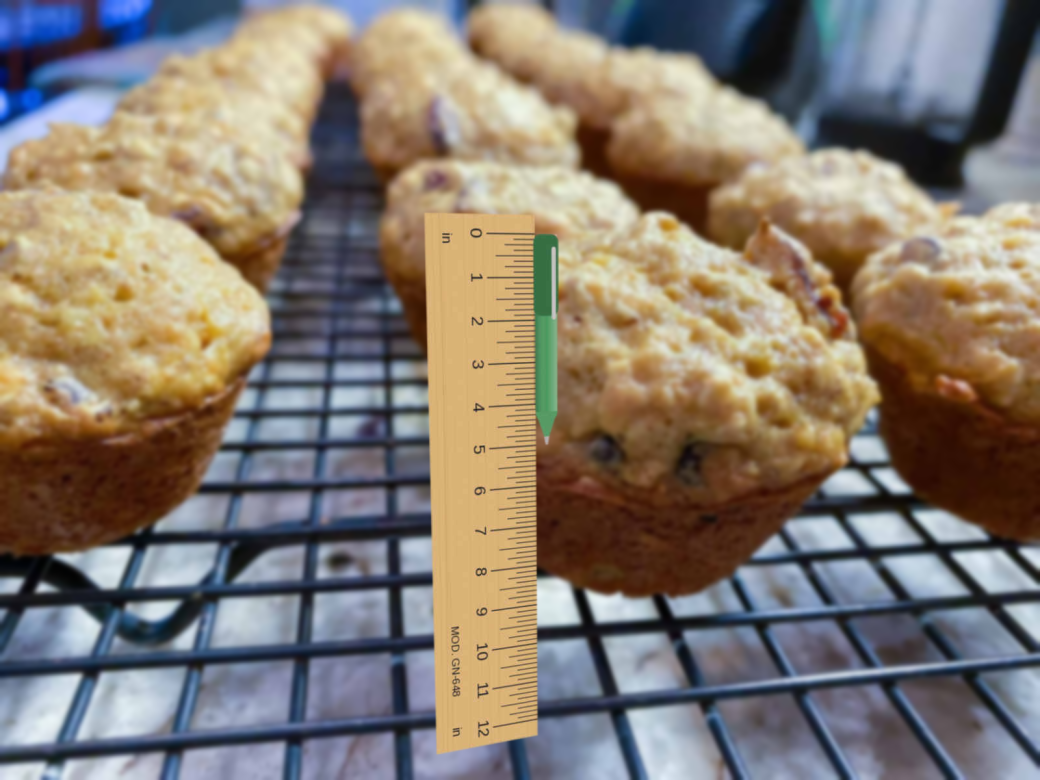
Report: value=5 unit=in
